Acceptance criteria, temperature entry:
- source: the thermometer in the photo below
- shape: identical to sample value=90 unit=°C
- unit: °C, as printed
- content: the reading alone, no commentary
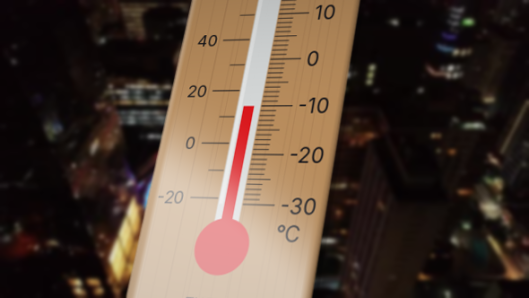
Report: value=-10 unit=°C
